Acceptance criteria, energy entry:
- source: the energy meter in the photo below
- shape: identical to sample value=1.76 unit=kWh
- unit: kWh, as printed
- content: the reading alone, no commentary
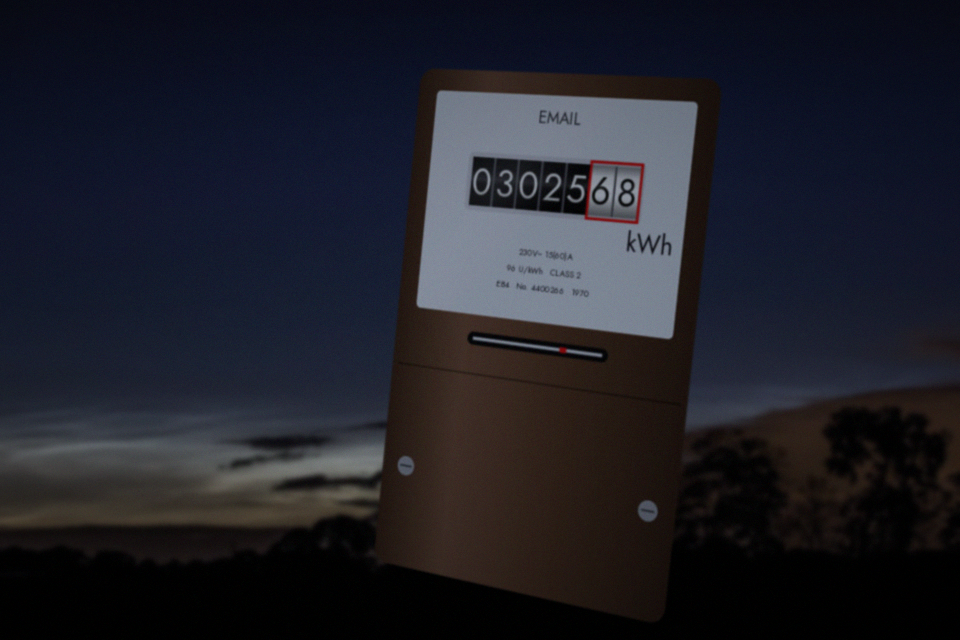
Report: value=3025.68 unit=kWh
